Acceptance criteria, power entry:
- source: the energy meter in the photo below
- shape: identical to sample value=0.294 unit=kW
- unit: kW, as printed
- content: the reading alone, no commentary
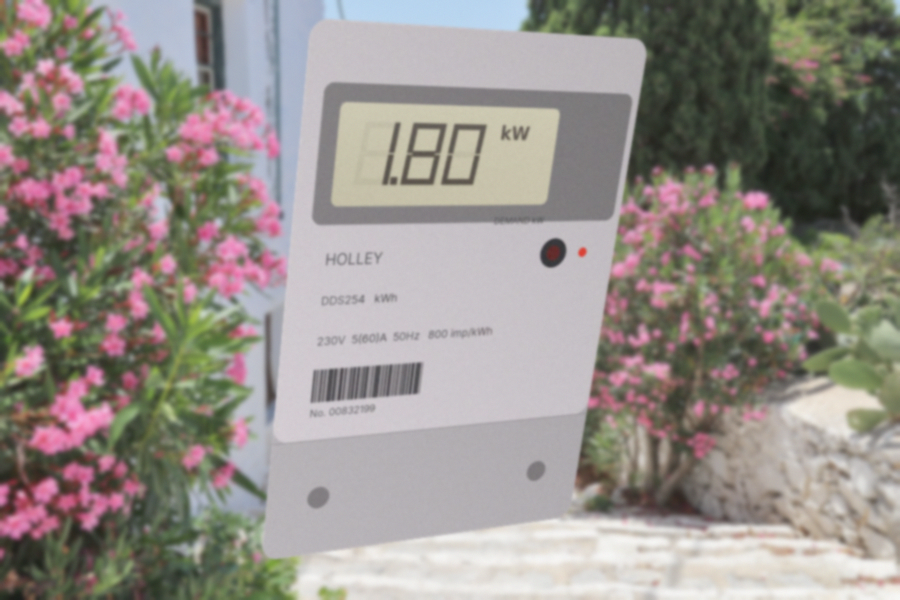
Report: value=1.80 unit=kW
